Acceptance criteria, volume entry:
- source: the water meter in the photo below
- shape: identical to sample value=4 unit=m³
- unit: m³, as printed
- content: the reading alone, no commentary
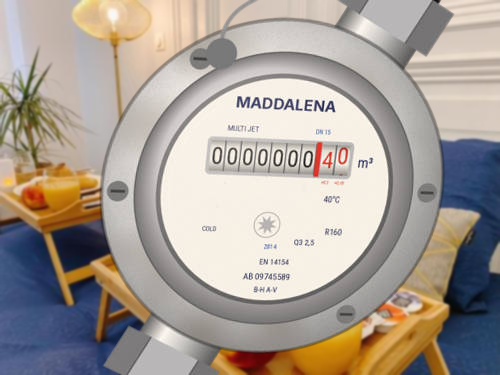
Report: value=0.40 unit=m³
